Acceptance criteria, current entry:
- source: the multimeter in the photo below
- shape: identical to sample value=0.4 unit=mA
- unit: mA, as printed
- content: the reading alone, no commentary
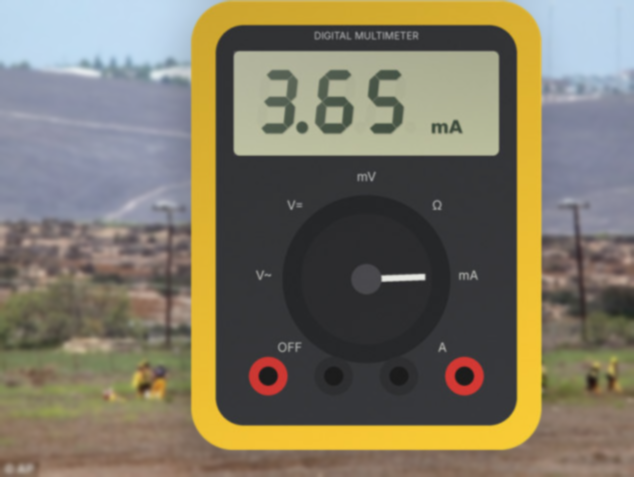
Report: value=3.65 unit=mA
